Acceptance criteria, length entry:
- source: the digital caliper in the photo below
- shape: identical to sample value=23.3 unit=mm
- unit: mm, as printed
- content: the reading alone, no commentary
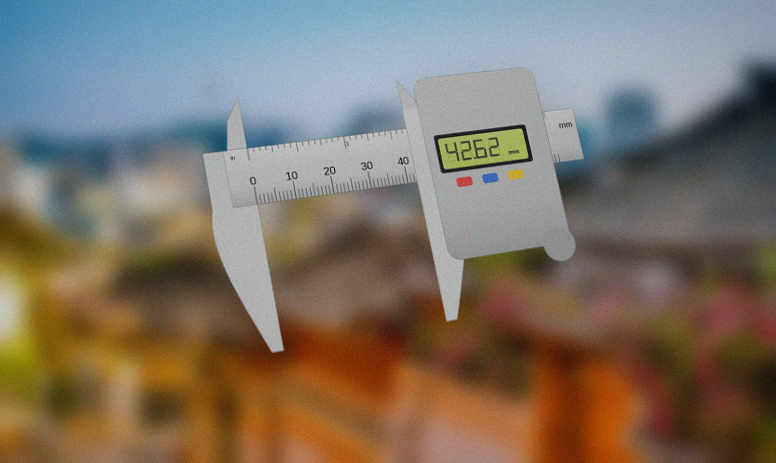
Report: value=42.62 unit=mm
